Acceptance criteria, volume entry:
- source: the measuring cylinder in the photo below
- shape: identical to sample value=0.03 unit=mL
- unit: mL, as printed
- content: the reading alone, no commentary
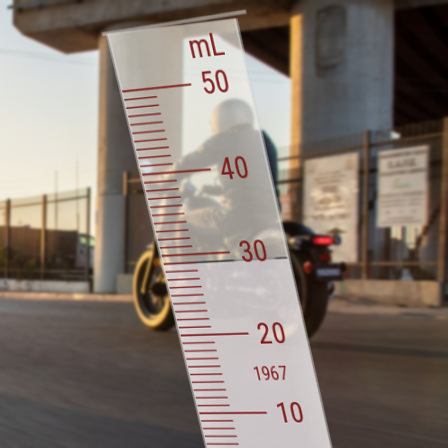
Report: value=29 unit=mL
